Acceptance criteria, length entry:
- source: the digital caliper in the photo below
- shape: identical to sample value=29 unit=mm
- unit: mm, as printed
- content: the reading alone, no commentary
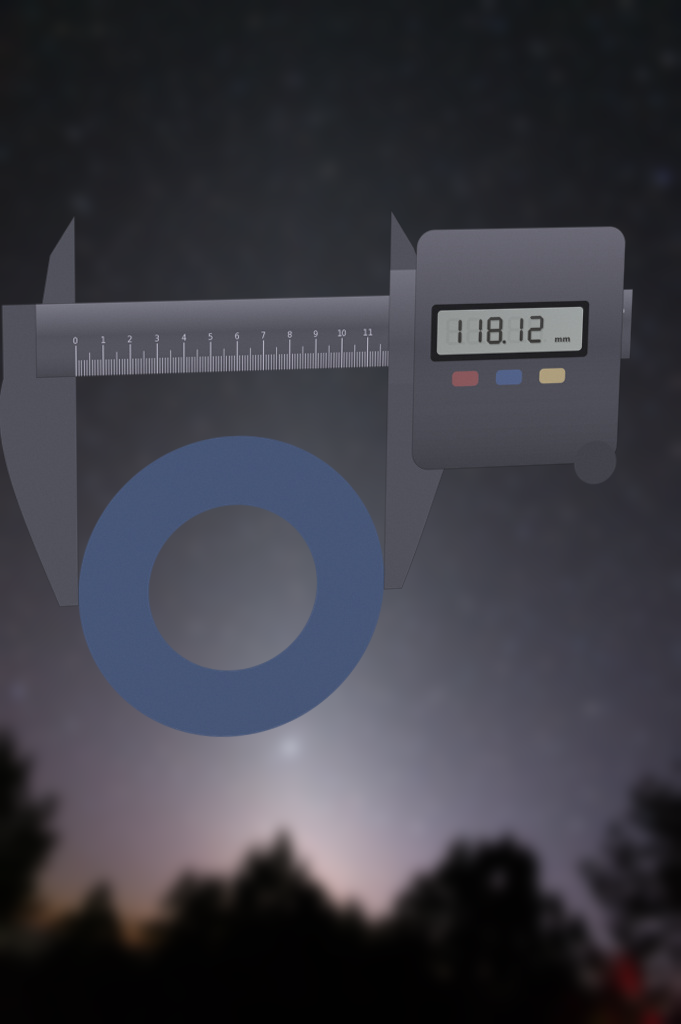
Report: value=118.12 unit=mm
